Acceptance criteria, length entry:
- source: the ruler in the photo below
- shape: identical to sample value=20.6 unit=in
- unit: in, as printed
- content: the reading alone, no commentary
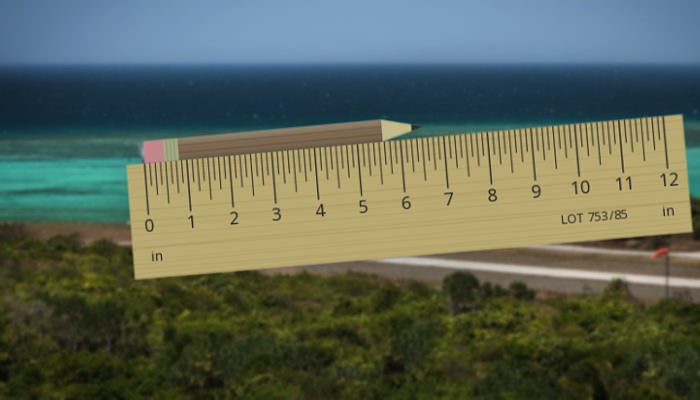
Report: value=6.5 unit=in
